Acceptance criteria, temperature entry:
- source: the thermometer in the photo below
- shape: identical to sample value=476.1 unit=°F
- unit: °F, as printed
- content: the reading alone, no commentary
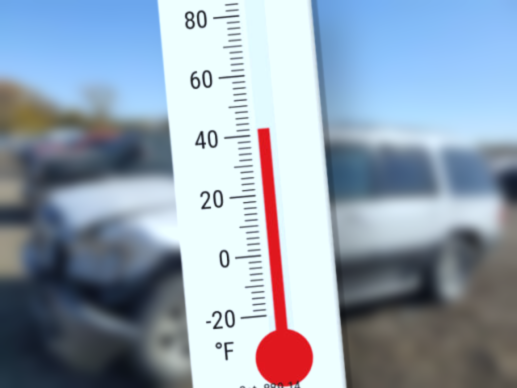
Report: value=42 unit=°F
